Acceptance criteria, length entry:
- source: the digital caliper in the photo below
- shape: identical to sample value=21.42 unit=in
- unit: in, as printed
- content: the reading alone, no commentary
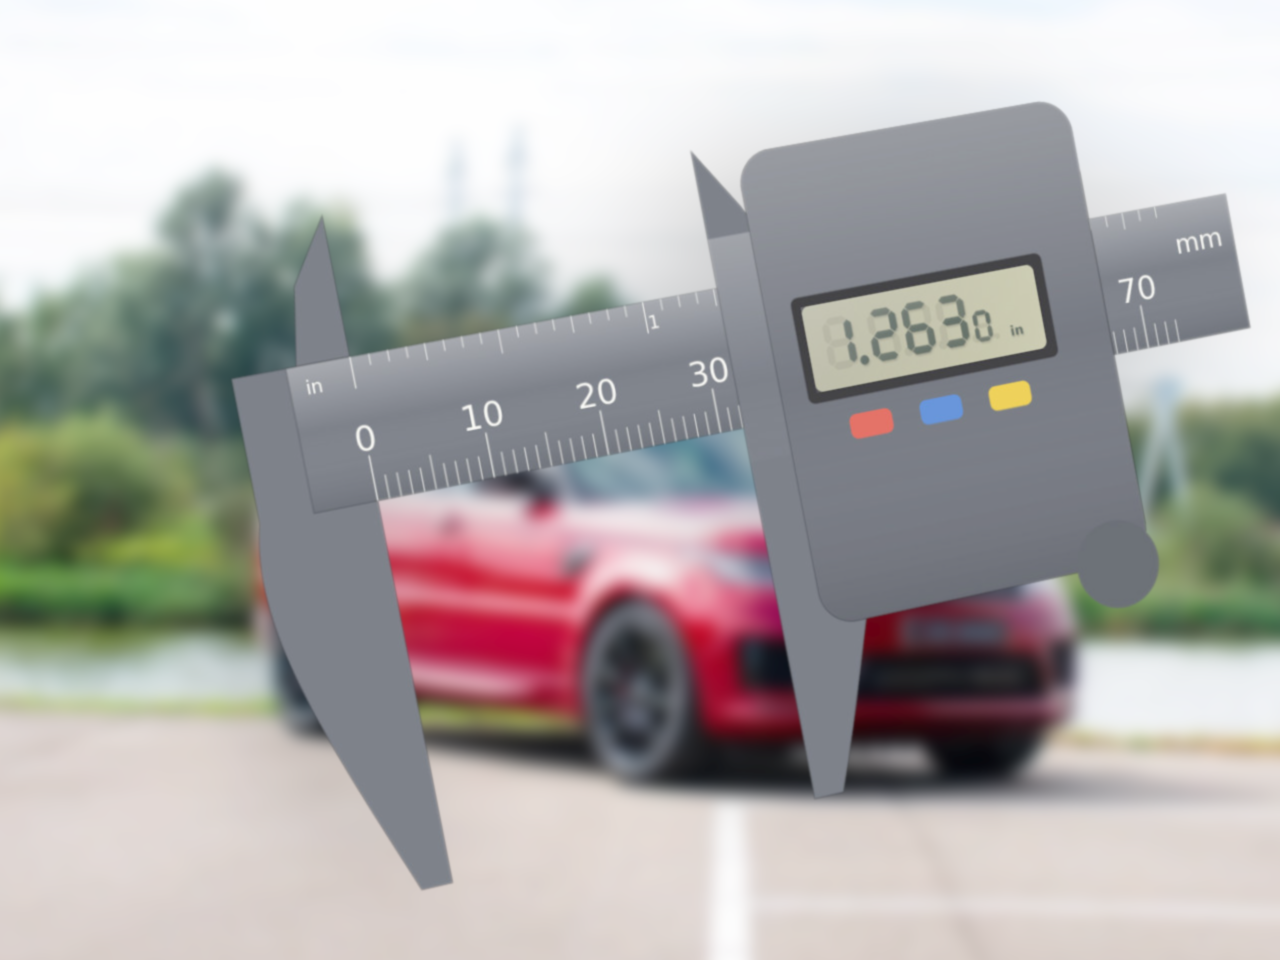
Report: value=1.2630 unit=in
